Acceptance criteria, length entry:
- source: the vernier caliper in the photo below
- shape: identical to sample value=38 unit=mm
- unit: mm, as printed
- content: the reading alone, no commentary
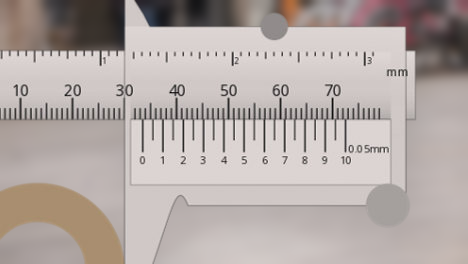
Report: value=33.5 unit=mm
